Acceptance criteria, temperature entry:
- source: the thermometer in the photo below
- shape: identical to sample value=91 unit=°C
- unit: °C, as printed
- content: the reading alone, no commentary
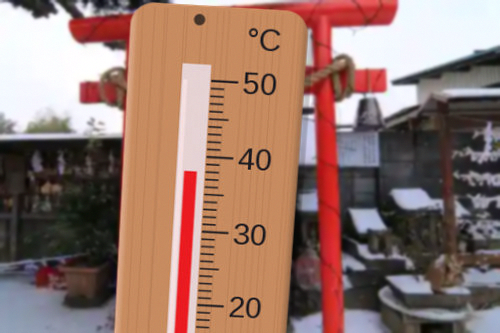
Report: value=38 unit=°C
